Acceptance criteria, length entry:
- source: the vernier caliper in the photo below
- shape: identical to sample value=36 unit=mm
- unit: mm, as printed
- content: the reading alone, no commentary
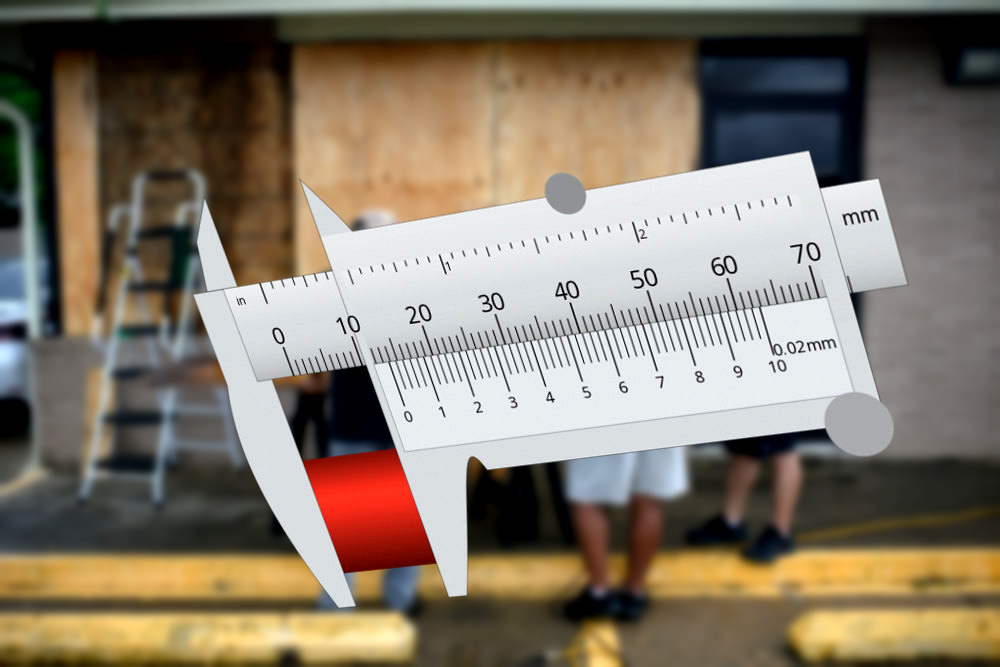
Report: value=13.8 unit=mm
